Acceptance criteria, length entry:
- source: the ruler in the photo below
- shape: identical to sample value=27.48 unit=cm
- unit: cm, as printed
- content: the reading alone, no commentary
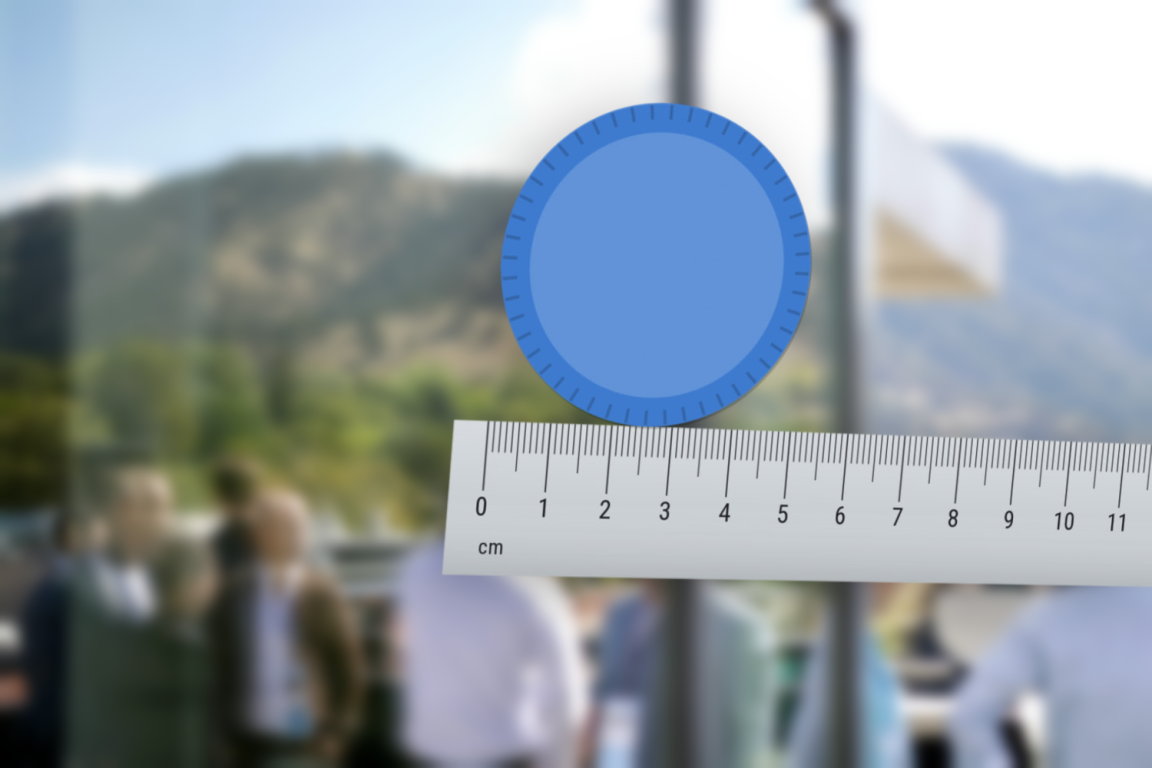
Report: value=5.1 unit=cm
